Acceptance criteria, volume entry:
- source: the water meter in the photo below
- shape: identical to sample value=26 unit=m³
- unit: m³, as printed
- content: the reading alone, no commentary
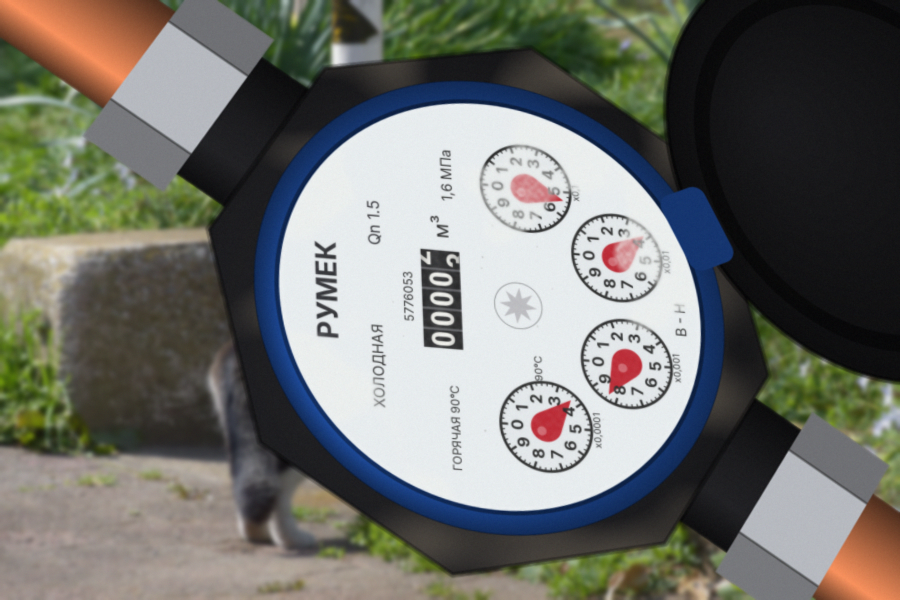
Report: value=2.5383 unit=m³
